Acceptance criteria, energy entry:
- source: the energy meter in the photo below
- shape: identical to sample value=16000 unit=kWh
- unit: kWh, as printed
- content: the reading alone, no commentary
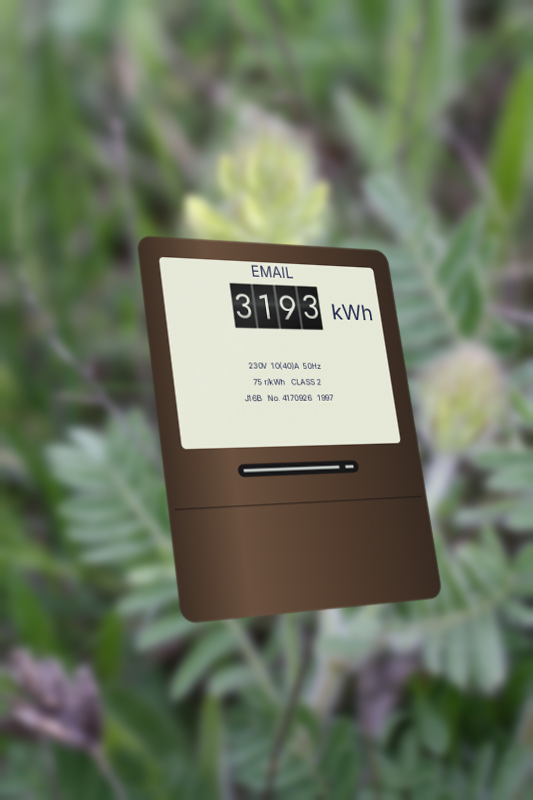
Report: value=3193 unit=kWh
